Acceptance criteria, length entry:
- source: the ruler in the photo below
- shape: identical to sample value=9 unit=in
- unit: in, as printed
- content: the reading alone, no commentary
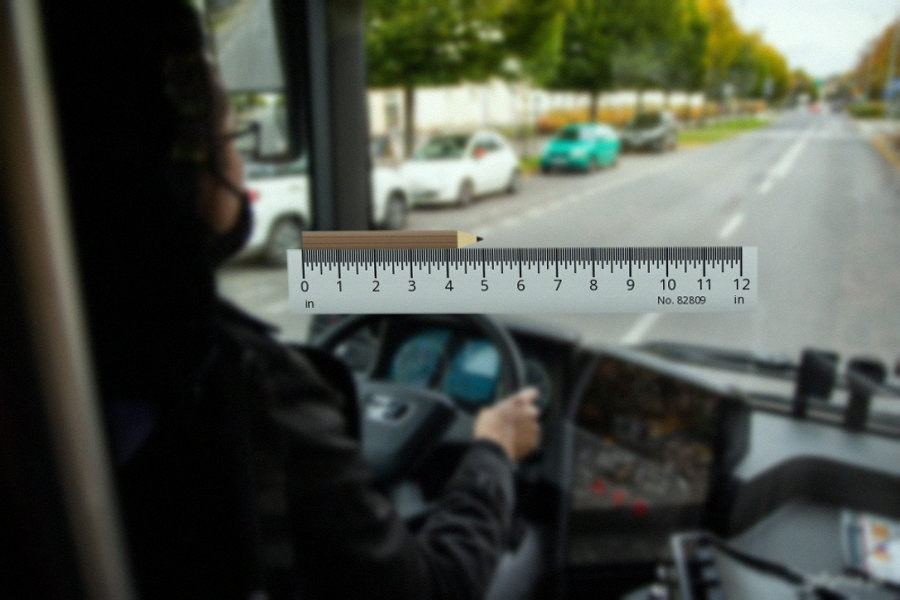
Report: value=5 unit=in
